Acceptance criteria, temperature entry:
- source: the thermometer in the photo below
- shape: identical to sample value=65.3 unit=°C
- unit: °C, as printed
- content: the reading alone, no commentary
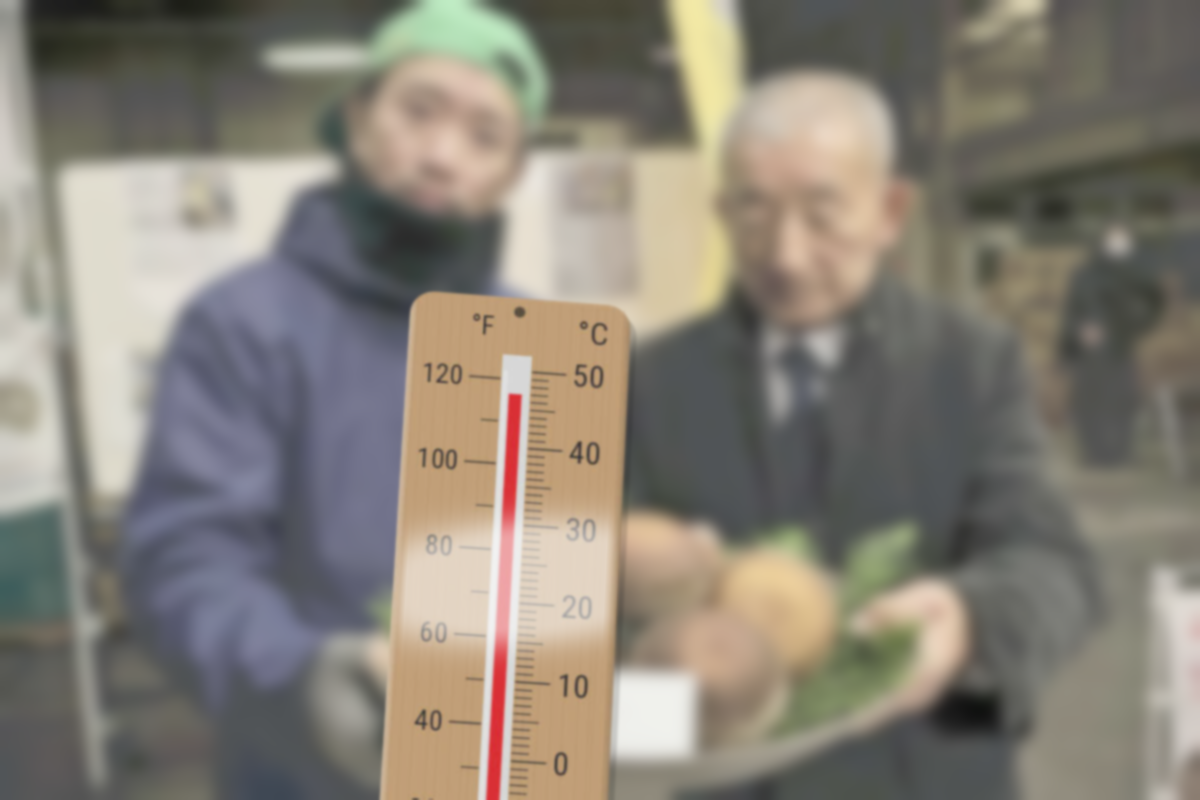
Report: value=47 unit=°C
